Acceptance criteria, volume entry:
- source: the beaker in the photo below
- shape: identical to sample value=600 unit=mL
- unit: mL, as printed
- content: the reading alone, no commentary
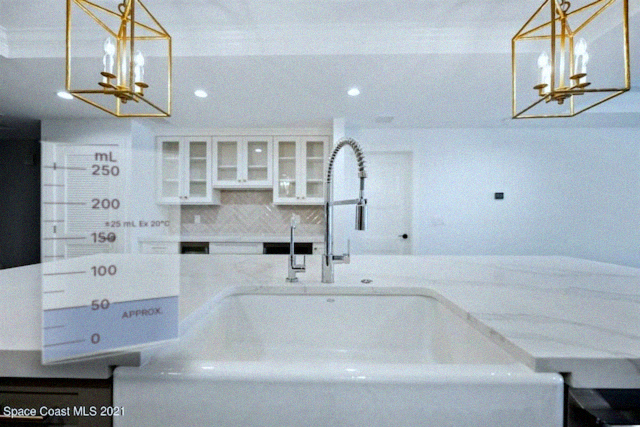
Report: value=50 unit=mL
